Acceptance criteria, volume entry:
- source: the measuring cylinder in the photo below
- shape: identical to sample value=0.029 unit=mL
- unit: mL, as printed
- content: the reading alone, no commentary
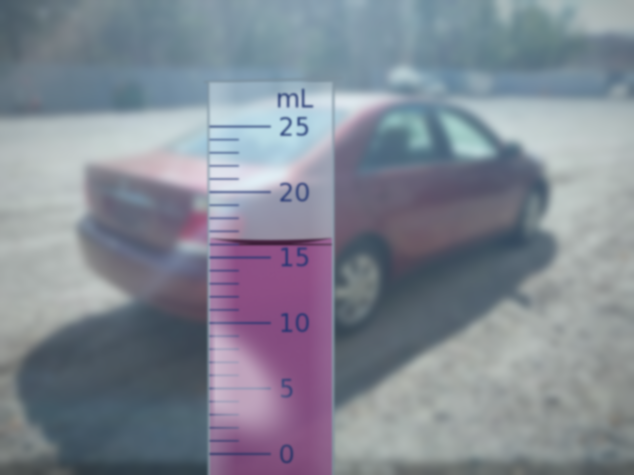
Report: value=16 unit=mL
